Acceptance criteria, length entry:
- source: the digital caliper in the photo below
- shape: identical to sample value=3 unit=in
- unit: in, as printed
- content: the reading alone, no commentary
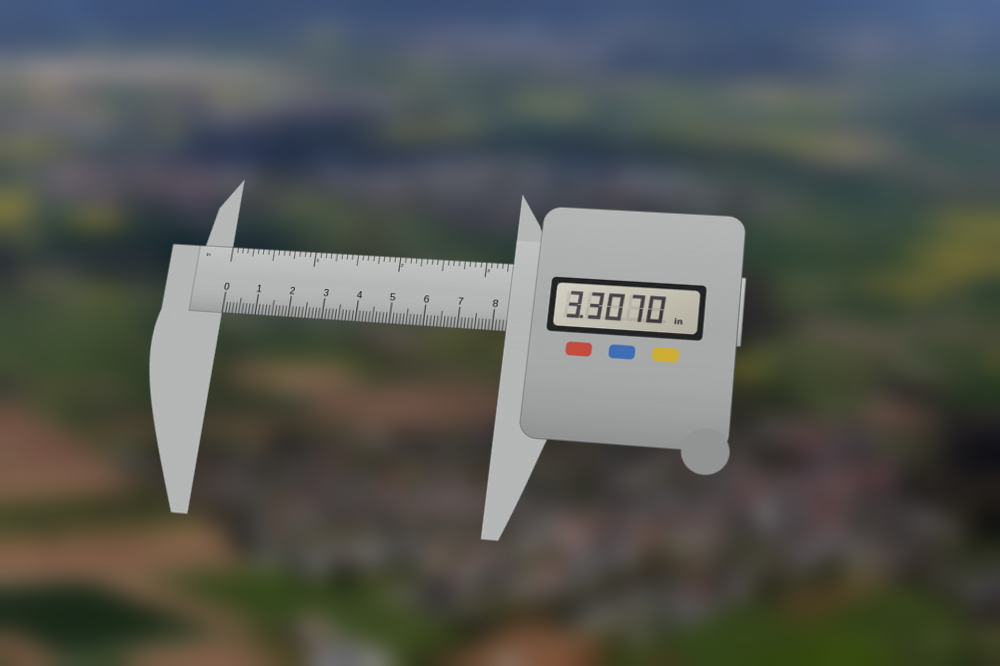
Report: value=3.3070 unit=in
